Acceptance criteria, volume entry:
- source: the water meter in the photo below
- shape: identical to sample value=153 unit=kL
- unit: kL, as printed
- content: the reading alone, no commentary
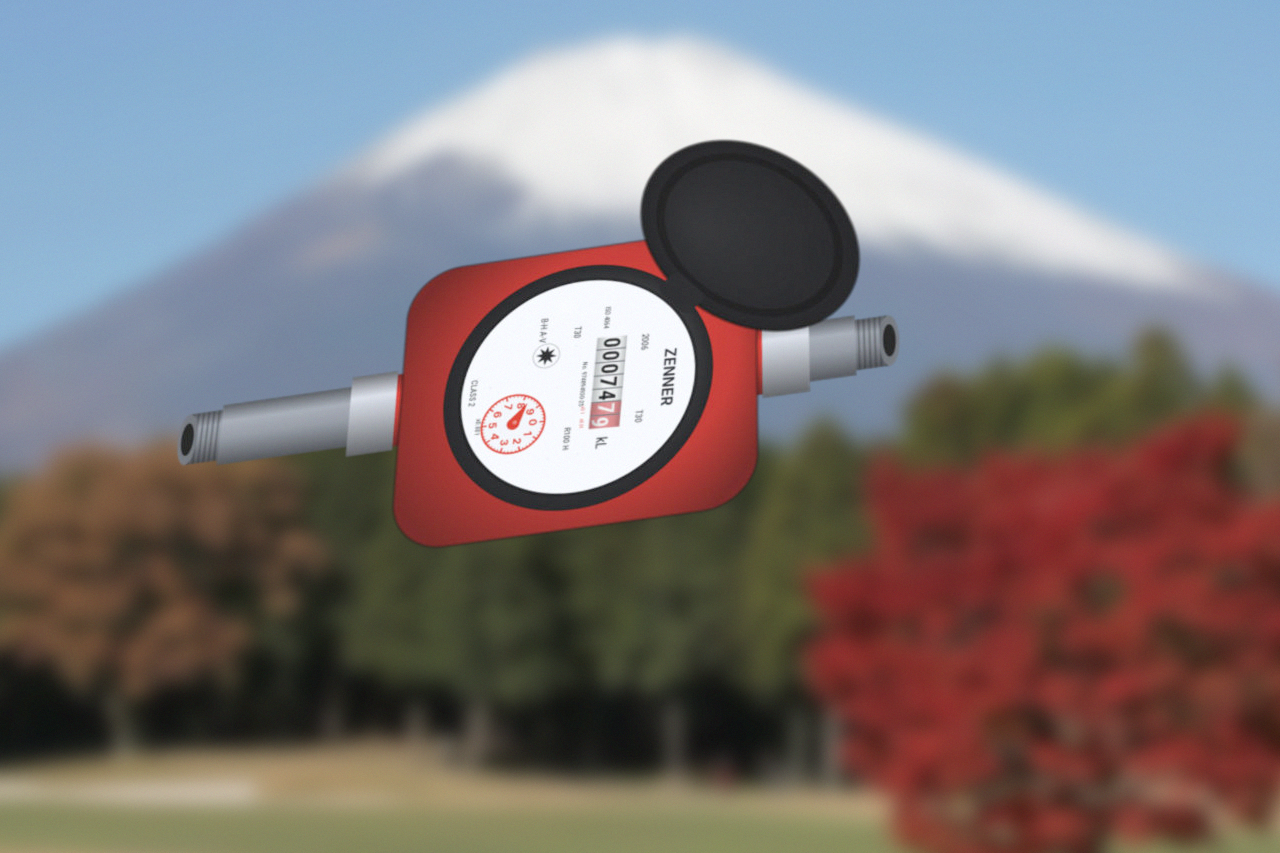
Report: value=74.788 unit=kL
